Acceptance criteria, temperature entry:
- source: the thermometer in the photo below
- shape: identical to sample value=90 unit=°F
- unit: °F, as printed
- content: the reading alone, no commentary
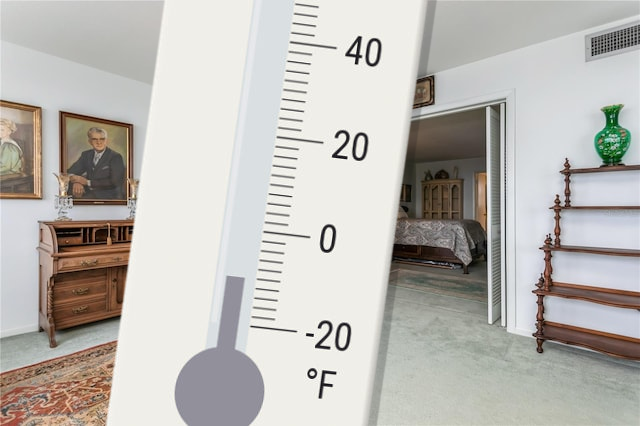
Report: value=-10 unit=°F
